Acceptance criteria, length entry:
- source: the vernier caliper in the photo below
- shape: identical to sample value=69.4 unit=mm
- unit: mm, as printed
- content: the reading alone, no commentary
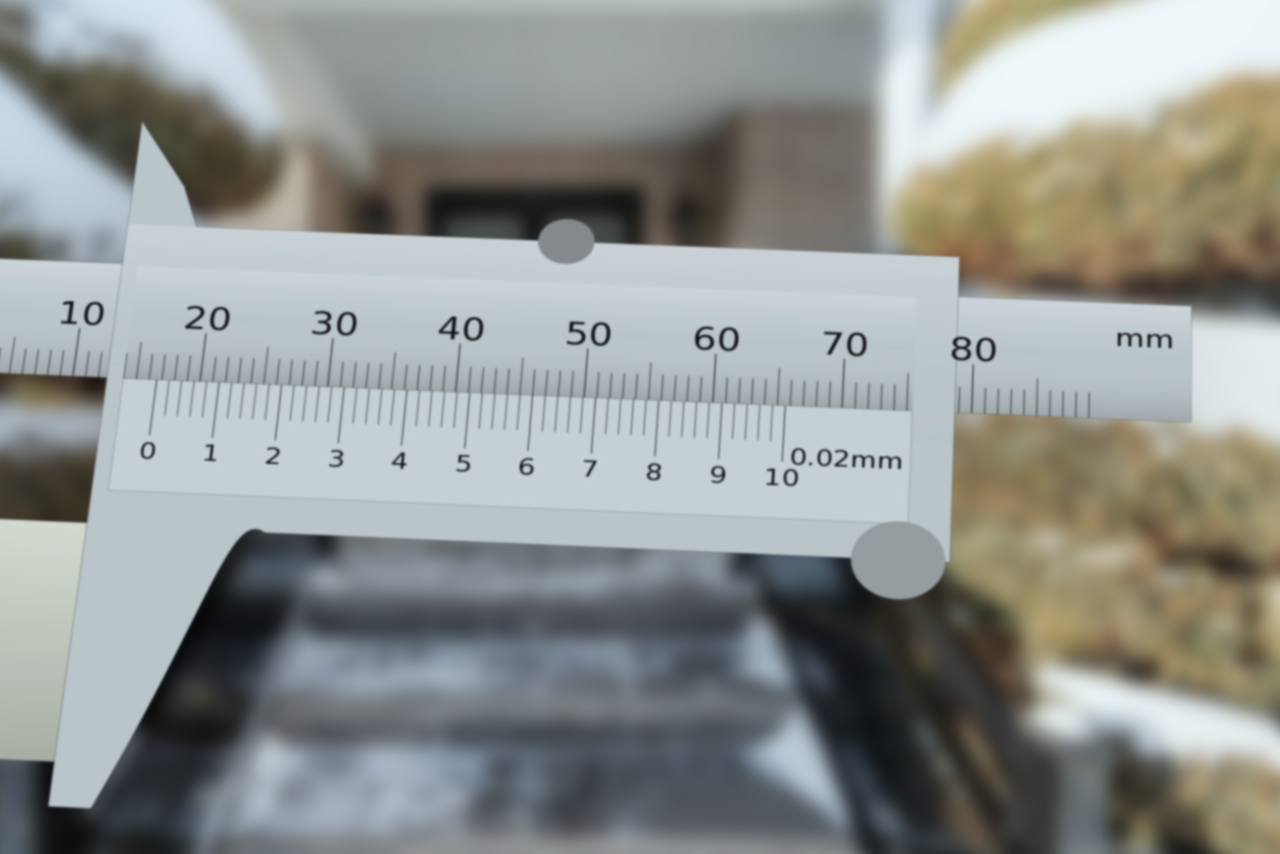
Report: value=16.6 unit=mm
